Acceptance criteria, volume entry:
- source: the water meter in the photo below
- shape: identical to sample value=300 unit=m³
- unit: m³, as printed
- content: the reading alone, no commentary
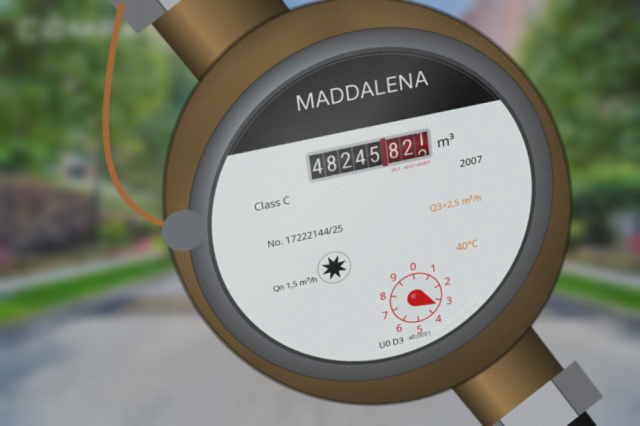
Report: value=48245.8213 unit=m³
